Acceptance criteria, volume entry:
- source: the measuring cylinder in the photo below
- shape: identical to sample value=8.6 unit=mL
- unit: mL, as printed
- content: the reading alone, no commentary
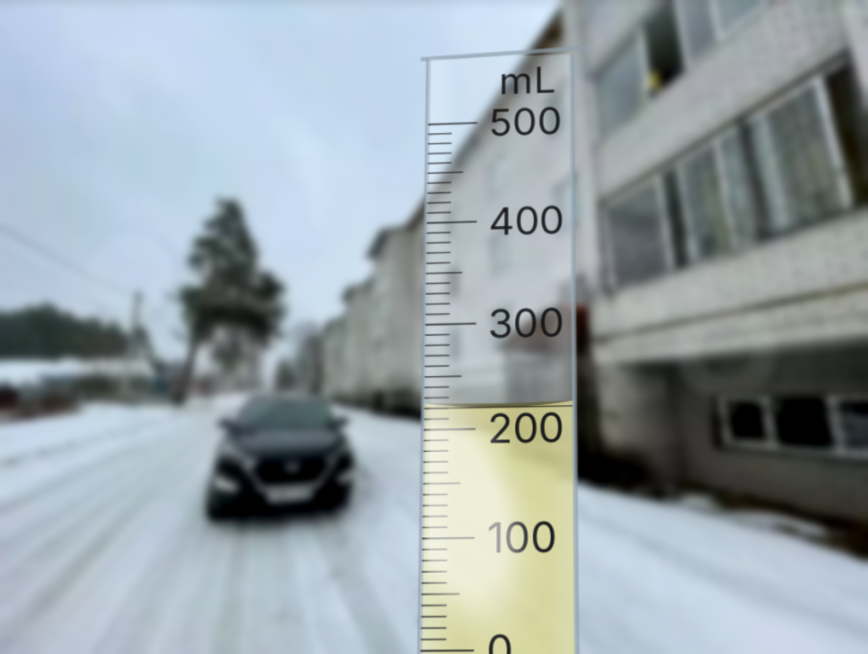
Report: value=220 unit=mL
